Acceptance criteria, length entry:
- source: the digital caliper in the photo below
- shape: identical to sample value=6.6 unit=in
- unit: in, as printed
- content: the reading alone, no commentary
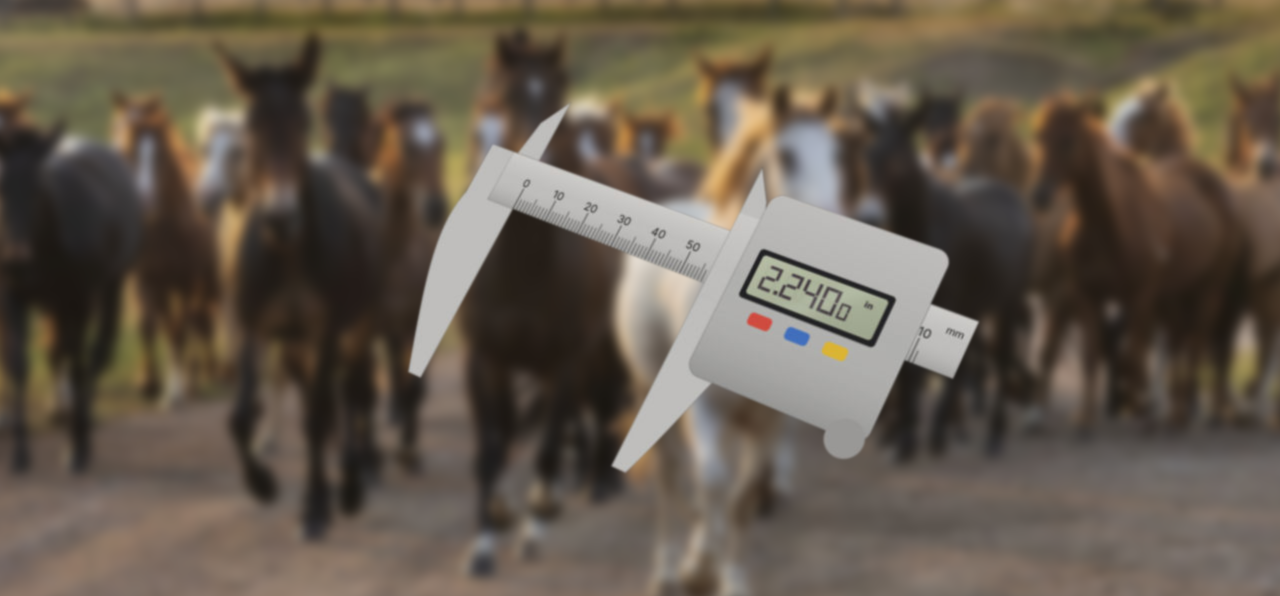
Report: value=2.2400 unit=in
